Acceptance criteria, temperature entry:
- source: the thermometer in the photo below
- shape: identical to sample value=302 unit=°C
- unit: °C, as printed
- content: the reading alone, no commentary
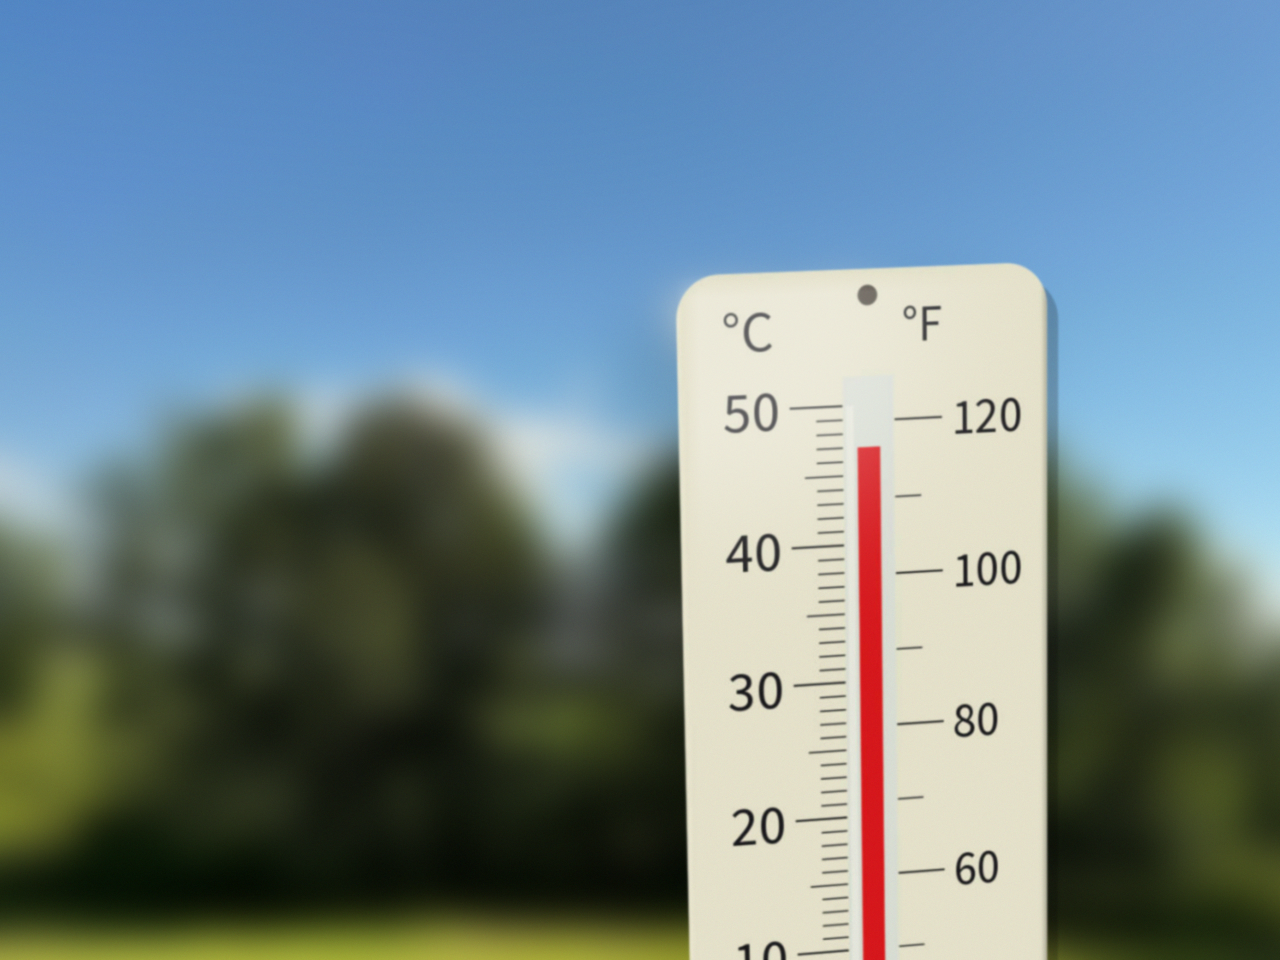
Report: value=47 unit=°C
